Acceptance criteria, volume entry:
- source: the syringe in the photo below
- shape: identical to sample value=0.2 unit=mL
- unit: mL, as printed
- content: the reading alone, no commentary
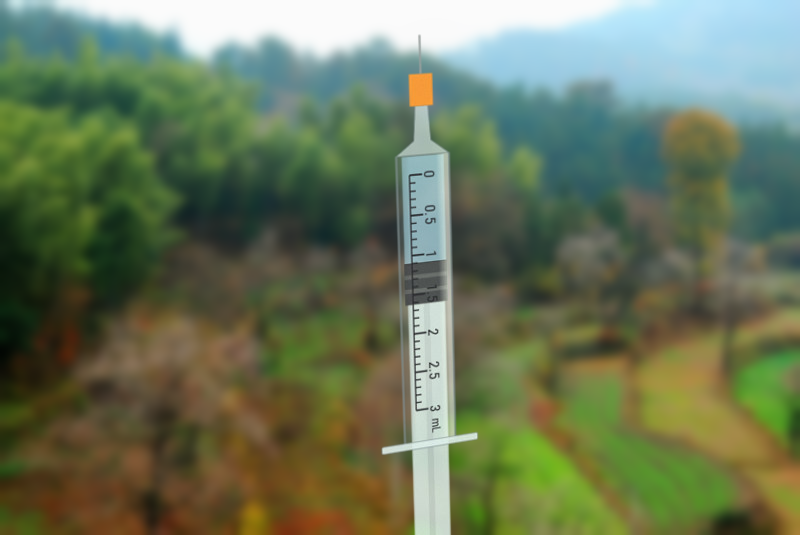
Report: value=1.1 unit=mL
